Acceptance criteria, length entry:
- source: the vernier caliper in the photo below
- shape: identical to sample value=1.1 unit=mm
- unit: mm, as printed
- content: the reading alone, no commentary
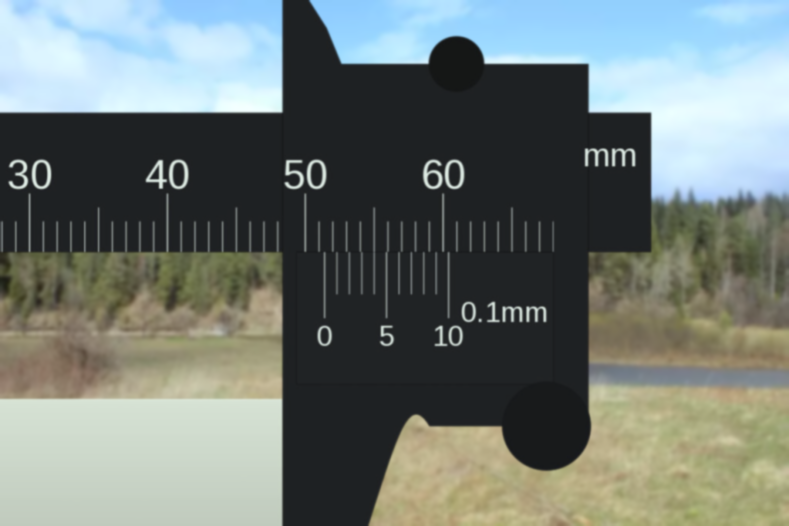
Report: value=51.4 unit=mm
